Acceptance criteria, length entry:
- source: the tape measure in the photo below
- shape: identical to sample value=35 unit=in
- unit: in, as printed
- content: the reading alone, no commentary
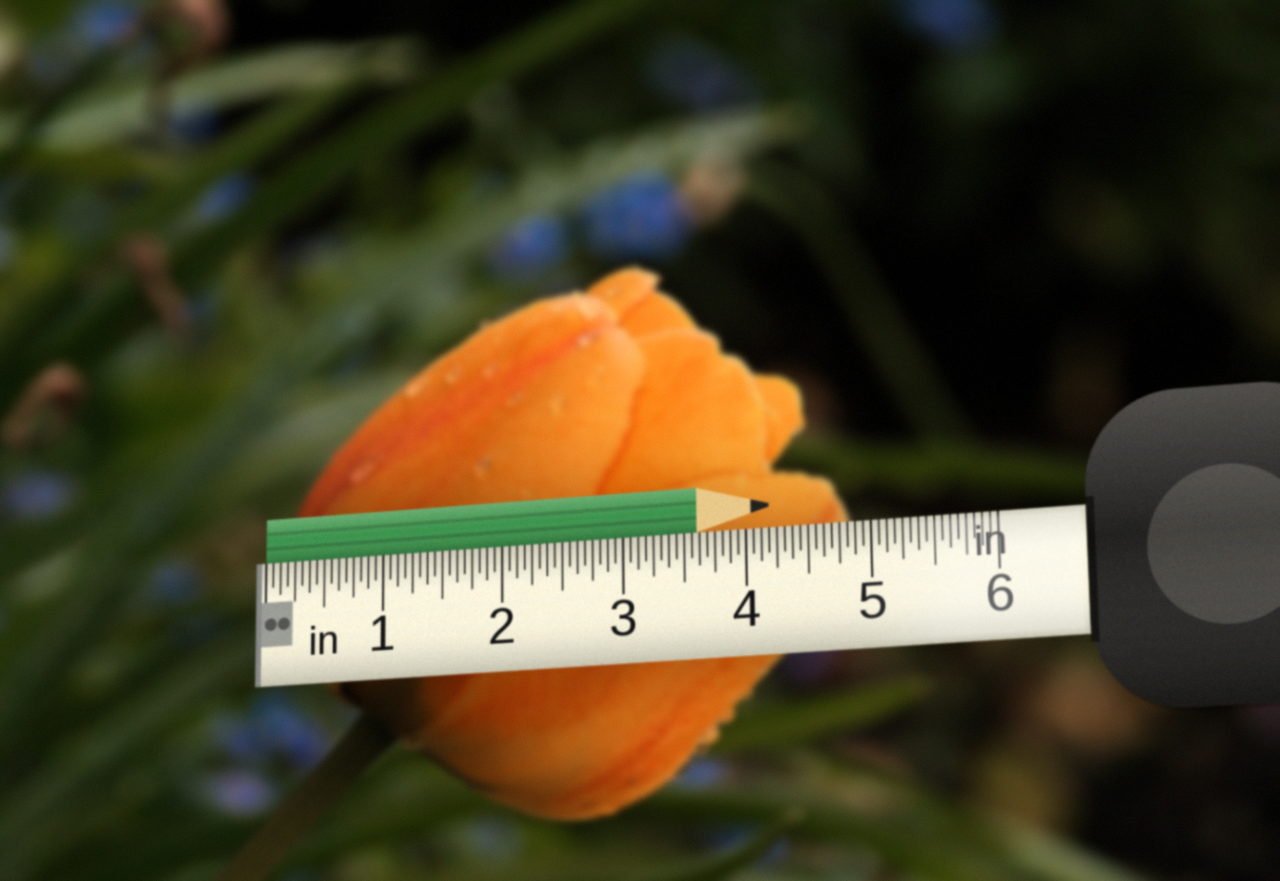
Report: value=4.1875 unit=in
